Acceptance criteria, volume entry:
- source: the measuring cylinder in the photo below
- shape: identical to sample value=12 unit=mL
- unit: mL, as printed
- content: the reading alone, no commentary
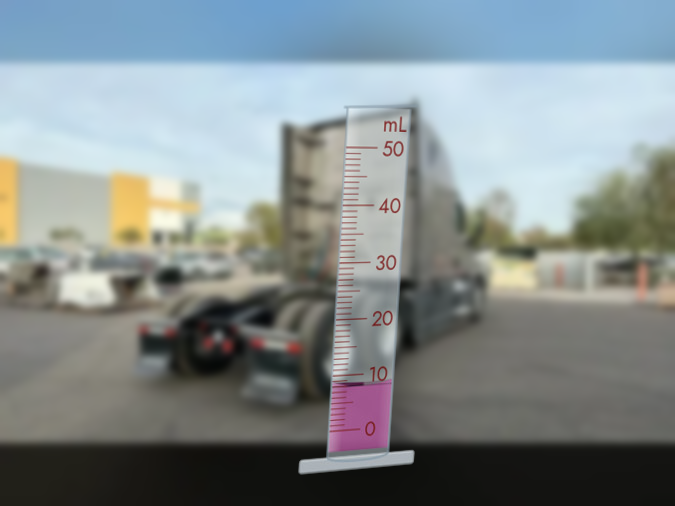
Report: value=8 unit=mL
